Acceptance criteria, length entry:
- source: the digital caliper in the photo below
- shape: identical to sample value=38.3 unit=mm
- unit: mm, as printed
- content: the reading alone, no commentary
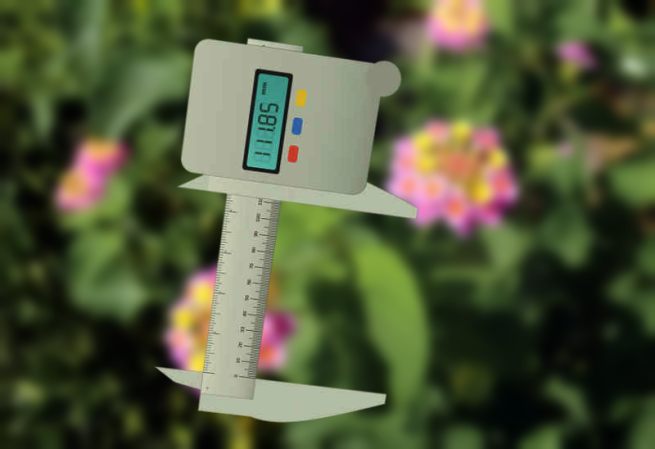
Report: value=111.85 unit=mm
